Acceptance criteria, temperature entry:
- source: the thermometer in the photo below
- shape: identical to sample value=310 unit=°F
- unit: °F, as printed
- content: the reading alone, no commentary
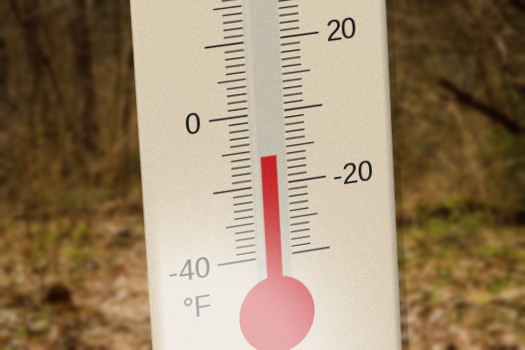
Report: value=-12 unit=°F
